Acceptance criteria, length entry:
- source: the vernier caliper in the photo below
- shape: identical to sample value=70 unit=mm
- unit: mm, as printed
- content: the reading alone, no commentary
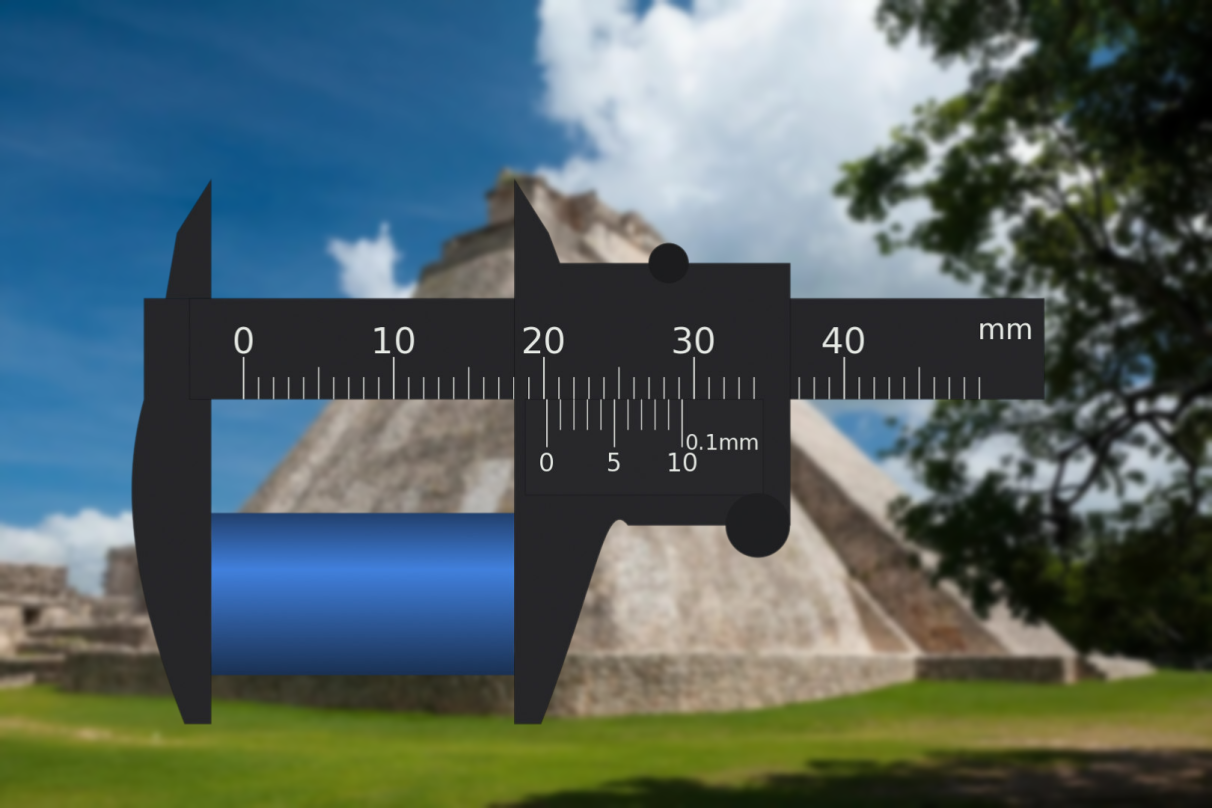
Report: value=20.2 unit=mm
